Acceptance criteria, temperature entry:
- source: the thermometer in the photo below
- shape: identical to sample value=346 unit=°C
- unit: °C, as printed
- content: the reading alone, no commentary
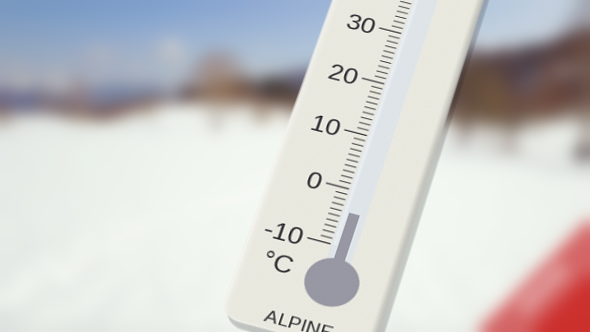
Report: value=-4 unit=°C
